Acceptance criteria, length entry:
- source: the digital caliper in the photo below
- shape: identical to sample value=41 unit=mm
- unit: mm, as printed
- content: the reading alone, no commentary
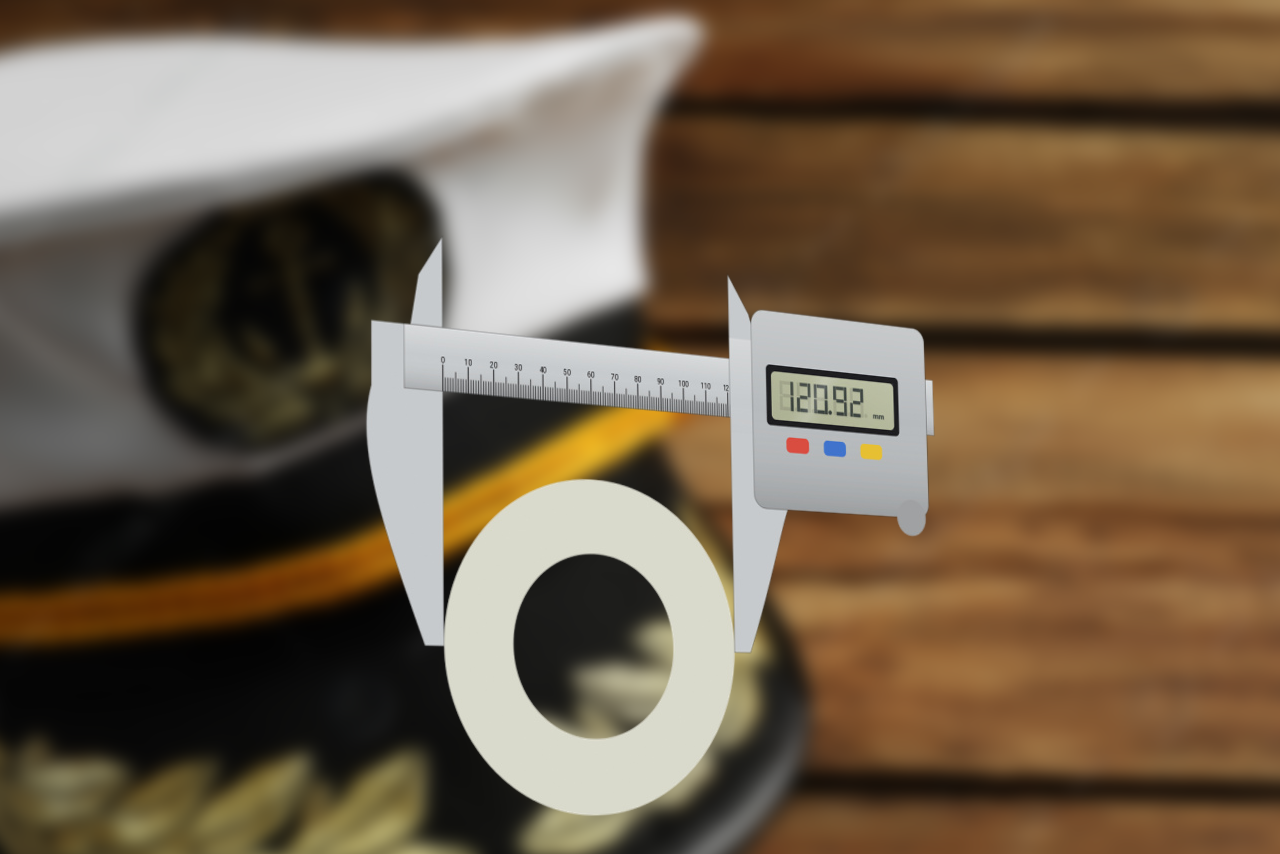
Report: value=120.92 unit=mm
